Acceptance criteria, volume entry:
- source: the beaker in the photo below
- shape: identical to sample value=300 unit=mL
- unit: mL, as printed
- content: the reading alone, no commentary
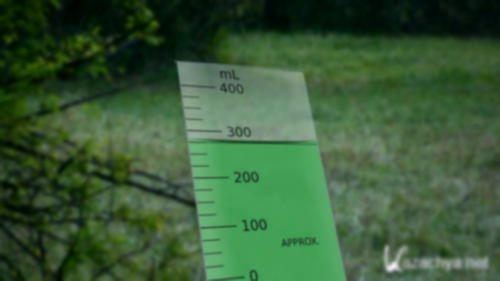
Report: value=275 unit=mL
